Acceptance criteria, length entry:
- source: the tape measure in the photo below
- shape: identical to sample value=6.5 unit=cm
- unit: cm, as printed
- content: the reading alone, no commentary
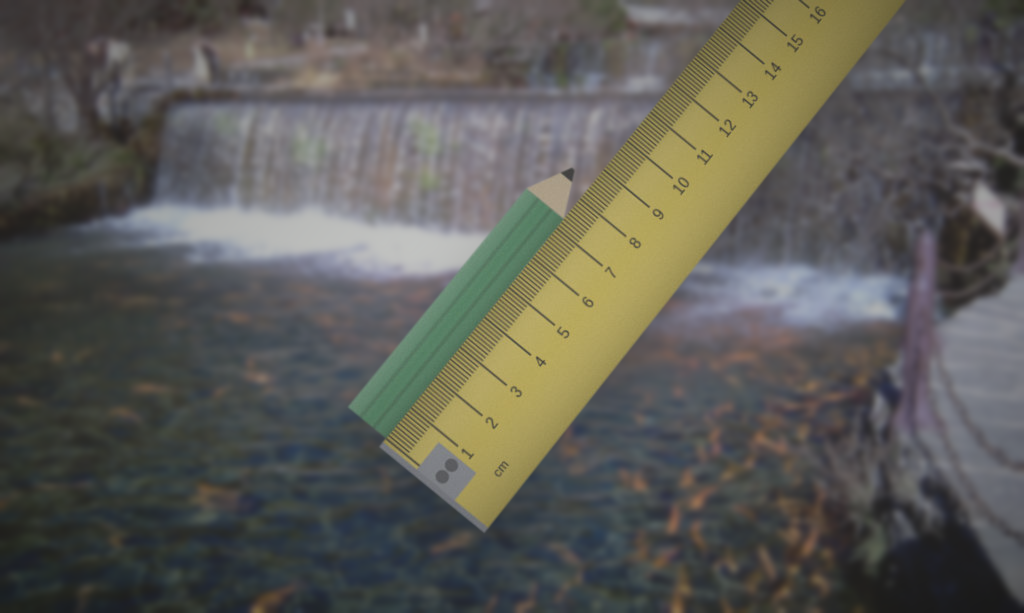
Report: value=8.5 unit=cm
